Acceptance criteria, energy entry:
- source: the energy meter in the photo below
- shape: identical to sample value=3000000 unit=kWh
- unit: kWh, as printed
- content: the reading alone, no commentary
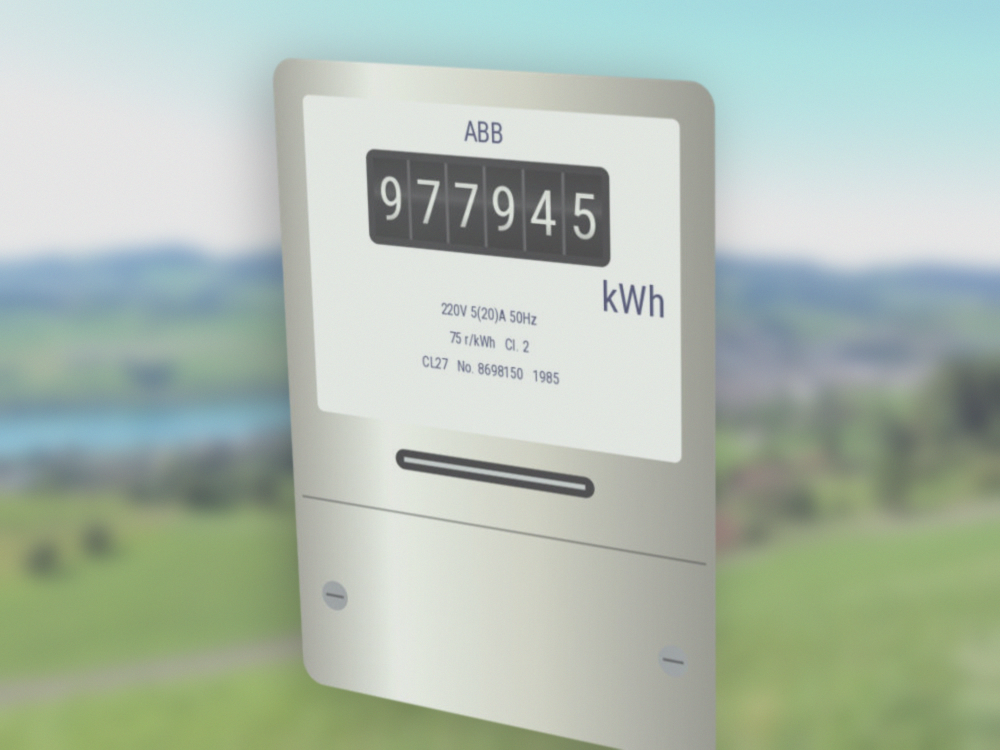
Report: value=977945 unit=kWh
